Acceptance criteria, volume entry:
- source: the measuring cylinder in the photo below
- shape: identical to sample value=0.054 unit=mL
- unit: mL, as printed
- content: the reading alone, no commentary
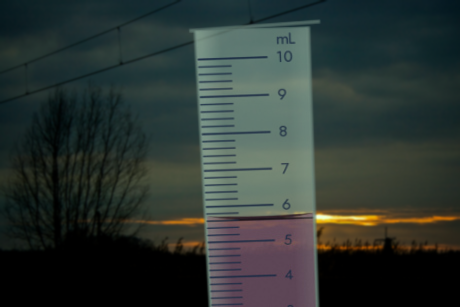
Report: value=5.6 unit=mL
